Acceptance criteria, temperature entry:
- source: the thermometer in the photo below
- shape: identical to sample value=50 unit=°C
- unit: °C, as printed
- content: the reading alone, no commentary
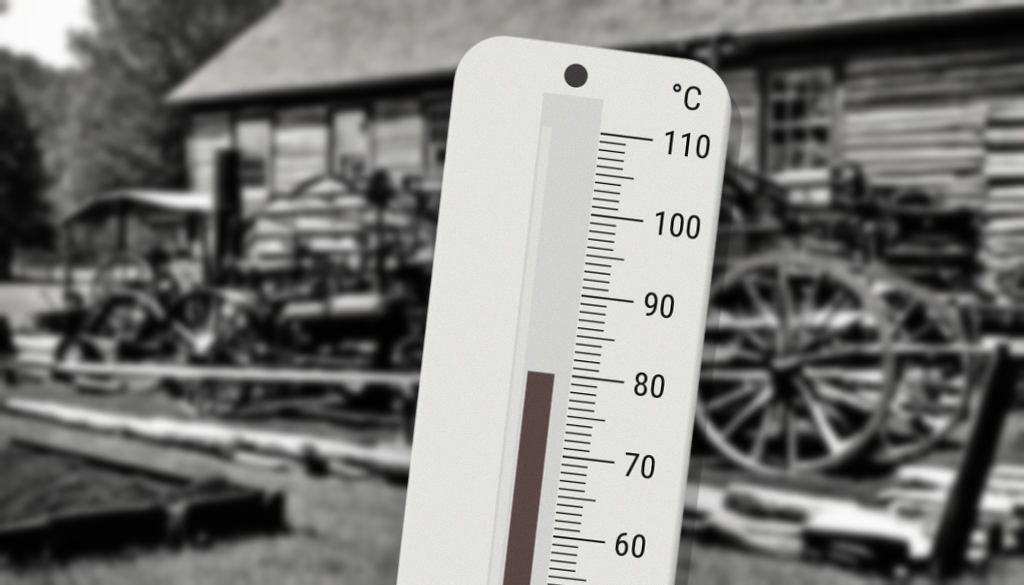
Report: value=80 unit=°C
